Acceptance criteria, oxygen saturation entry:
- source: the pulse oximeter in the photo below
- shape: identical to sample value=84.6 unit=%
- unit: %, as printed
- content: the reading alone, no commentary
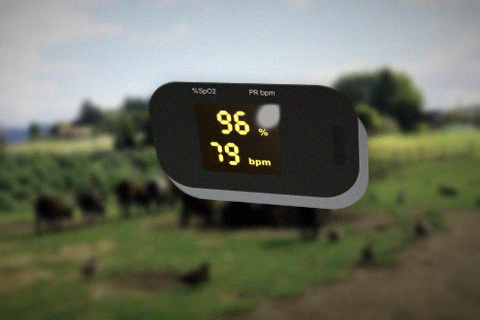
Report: value=96 unit=%
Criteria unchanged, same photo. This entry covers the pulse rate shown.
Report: value=79 unit=bpm
